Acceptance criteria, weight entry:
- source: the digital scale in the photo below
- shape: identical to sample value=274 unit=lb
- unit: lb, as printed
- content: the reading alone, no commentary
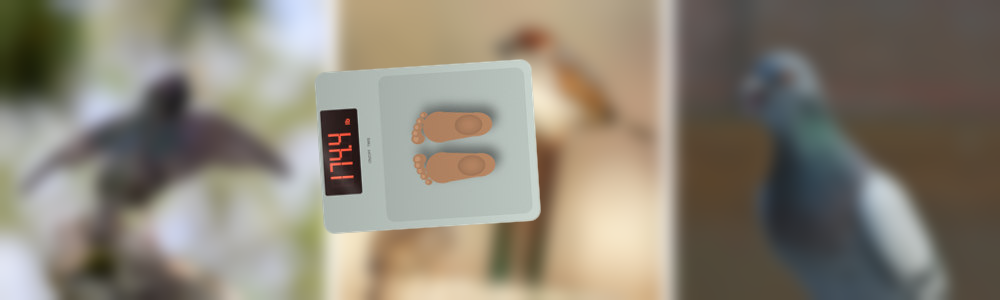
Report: value=174.4 unit=lb
